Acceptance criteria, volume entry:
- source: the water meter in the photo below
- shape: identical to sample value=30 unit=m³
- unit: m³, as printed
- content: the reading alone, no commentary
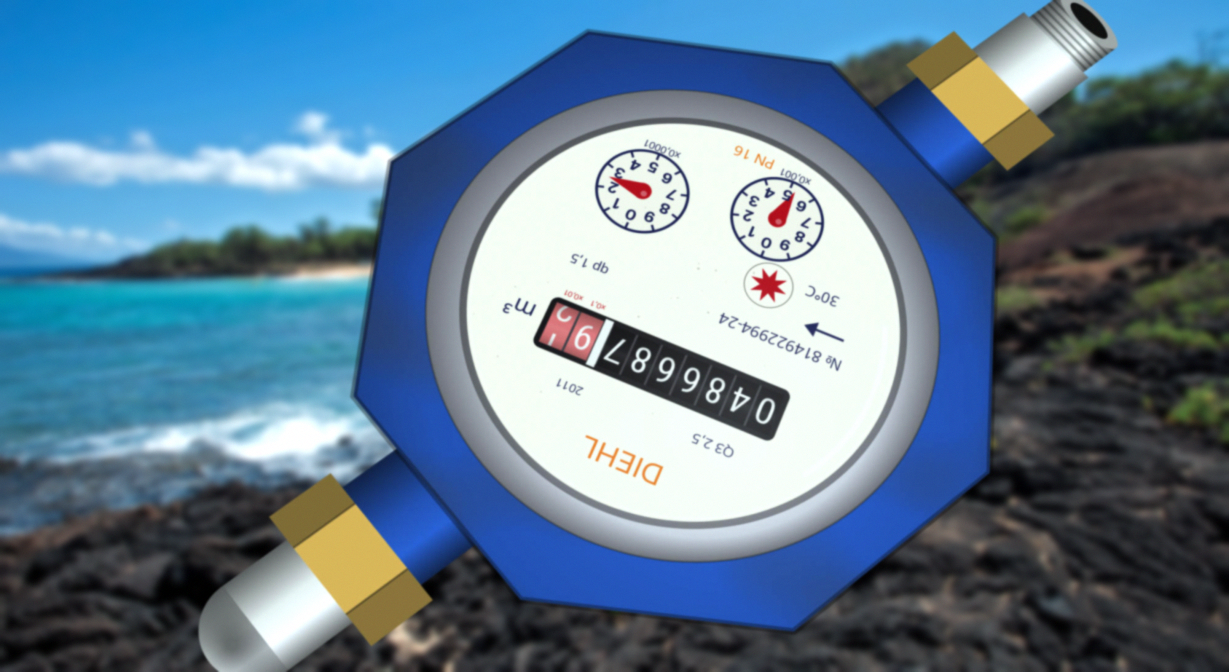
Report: value=486687.9152 unit=m³
